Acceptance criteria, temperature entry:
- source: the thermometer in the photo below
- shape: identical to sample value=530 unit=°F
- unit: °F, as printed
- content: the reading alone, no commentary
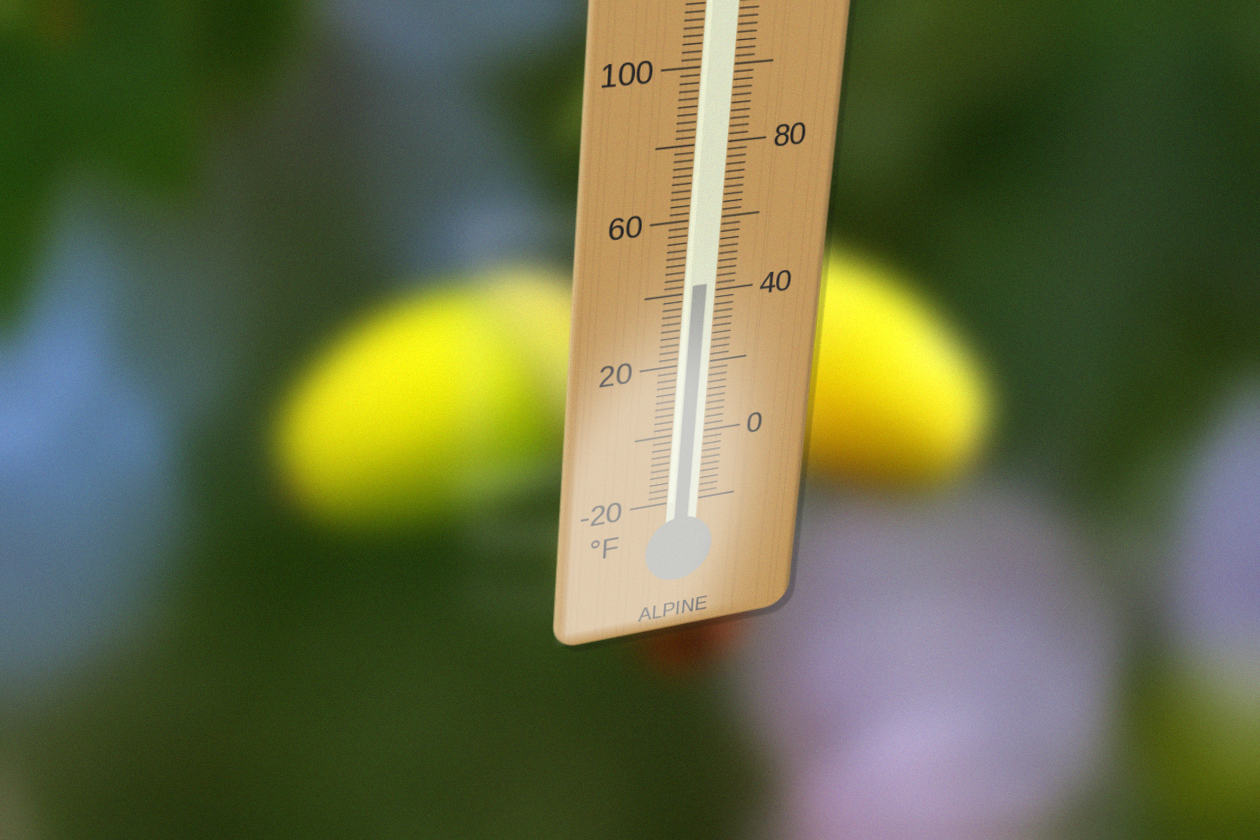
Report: value=42 unit=°F
